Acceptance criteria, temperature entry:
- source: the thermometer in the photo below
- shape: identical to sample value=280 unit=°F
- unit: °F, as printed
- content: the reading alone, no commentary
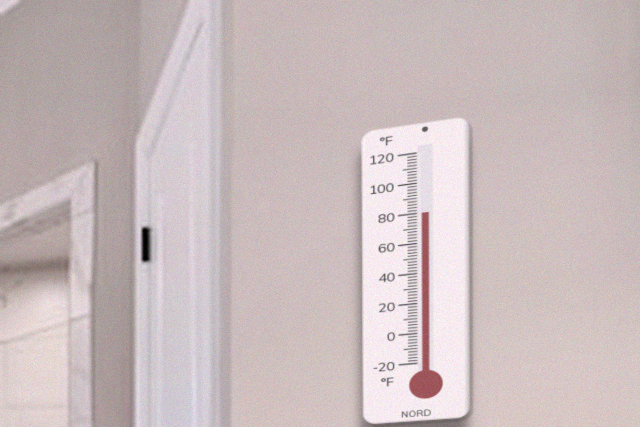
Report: value=80 unit=°F
